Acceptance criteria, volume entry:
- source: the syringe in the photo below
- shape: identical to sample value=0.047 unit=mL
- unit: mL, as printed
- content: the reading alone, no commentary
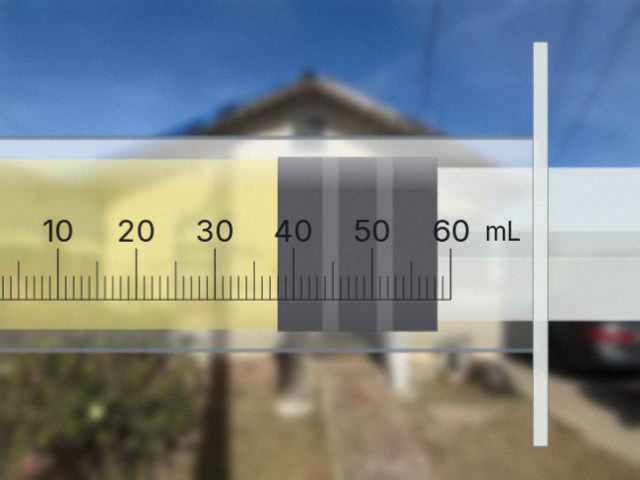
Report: value=38 unit=mL
